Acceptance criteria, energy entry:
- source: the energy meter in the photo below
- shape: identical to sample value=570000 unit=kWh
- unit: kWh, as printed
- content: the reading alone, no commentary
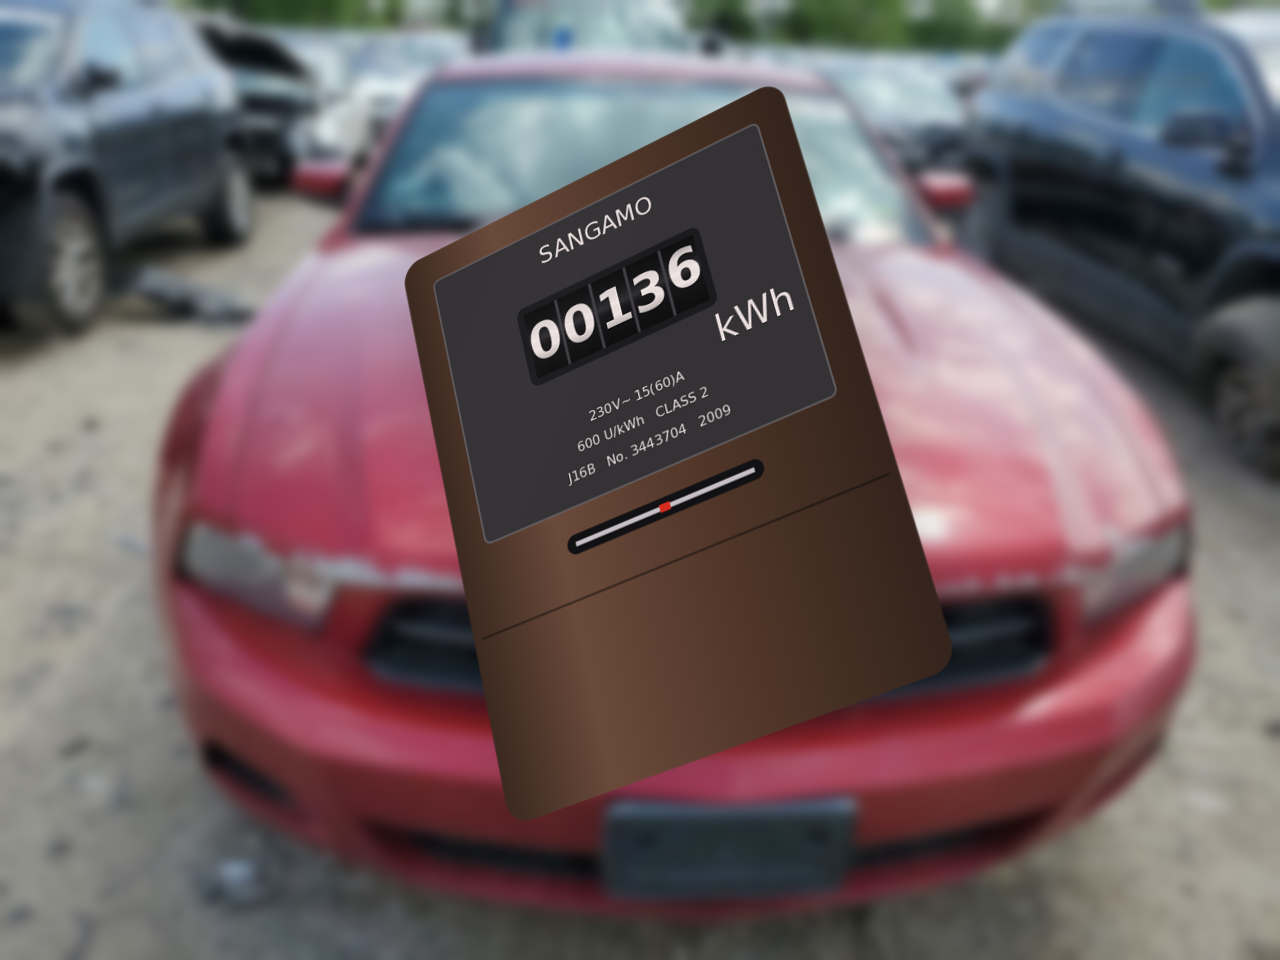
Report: value=136 unit=kWh
